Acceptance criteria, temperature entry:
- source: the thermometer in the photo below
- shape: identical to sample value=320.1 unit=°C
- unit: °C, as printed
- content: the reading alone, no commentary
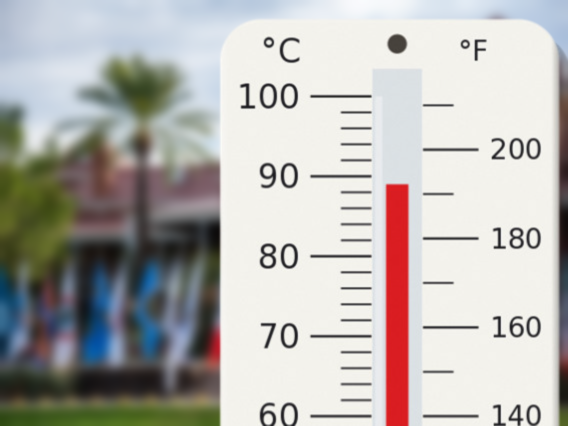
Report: value=89 unit=°C
